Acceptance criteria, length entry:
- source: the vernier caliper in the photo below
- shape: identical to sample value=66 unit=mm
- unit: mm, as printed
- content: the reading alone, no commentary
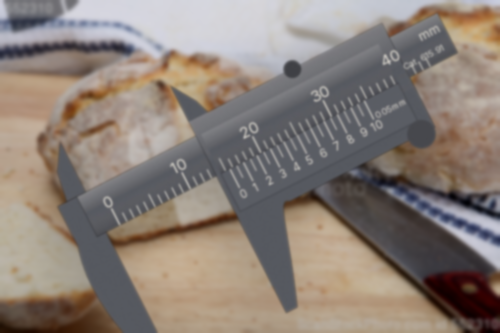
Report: value=15.6 unit=mm
